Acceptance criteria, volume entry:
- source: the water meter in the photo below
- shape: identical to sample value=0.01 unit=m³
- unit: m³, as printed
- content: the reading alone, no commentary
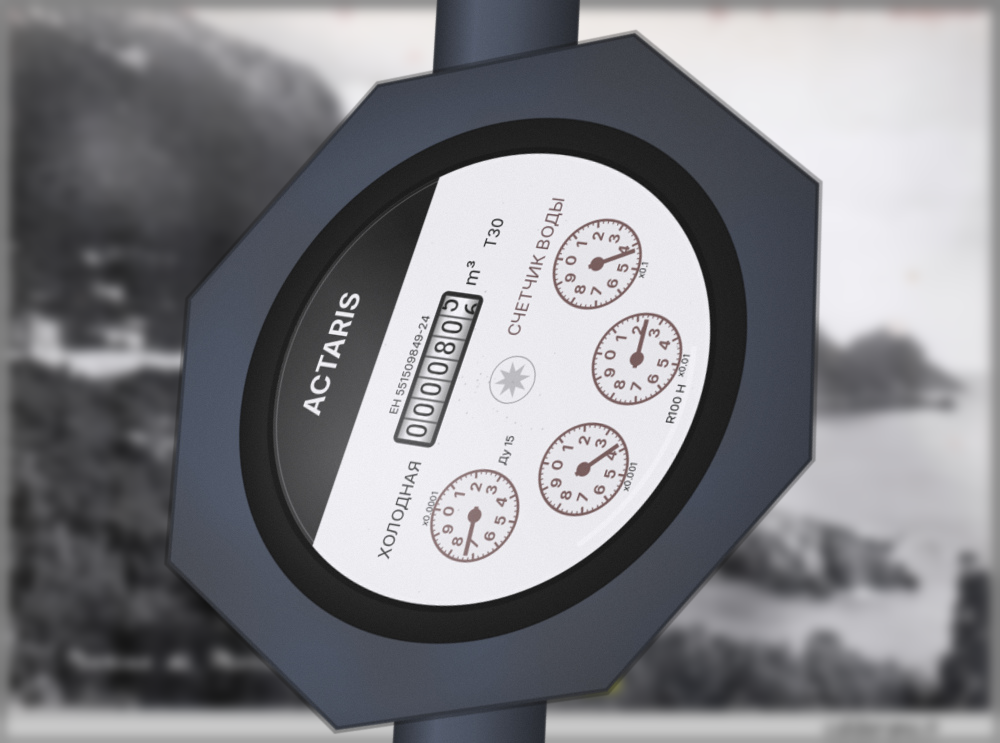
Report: value=805.4237 unit=m³
